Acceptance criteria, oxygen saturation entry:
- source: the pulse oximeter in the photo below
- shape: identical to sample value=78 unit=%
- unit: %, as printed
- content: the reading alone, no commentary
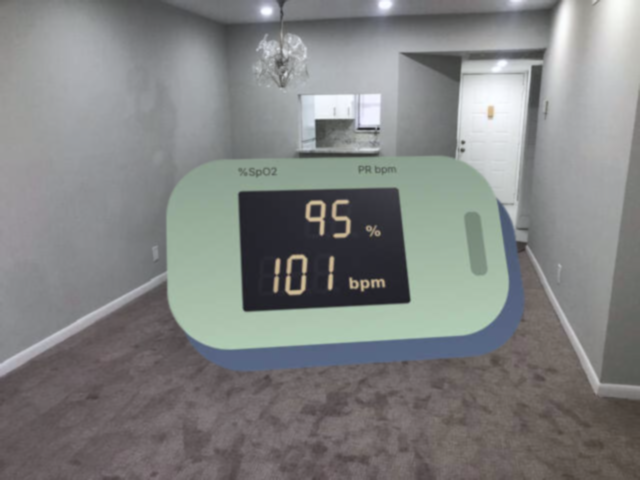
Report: value=95 unit=%
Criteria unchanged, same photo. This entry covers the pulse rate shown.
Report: value=101 unit=bpm
